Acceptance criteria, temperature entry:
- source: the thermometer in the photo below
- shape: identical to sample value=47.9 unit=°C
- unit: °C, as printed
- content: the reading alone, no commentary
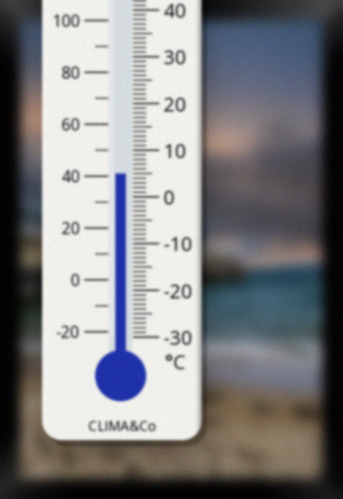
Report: value=5 unit=°C
